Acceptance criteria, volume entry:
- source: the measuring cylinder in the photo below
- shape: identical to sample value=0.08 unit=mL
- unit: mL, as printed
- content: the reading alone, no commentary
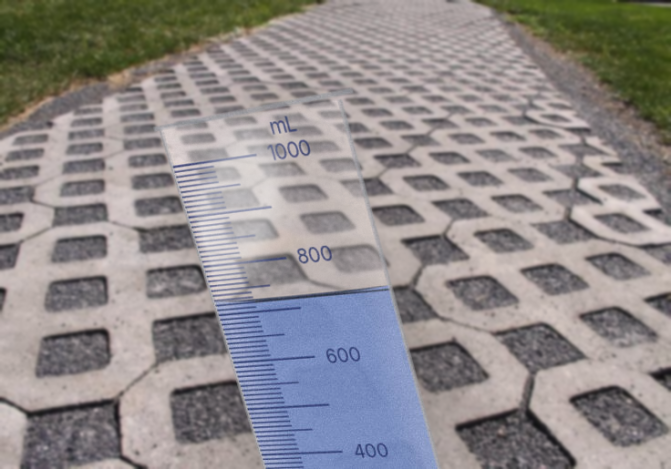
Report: value=720 unit=mL
